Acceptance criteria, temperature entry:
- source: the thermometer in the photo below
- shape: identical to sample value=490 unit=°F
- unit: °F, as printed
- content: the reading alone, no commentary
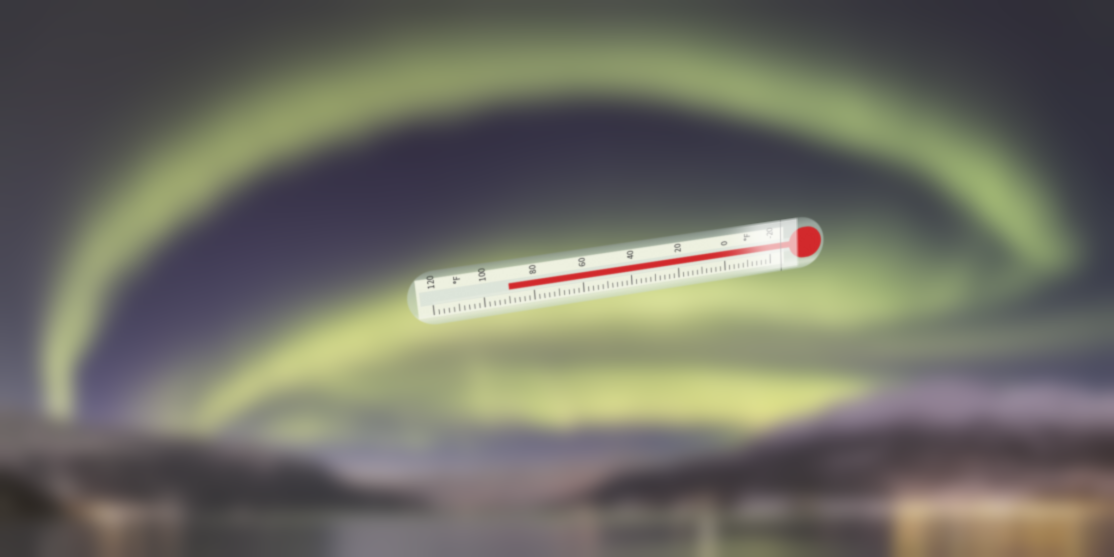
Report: value=90 unit=°F
